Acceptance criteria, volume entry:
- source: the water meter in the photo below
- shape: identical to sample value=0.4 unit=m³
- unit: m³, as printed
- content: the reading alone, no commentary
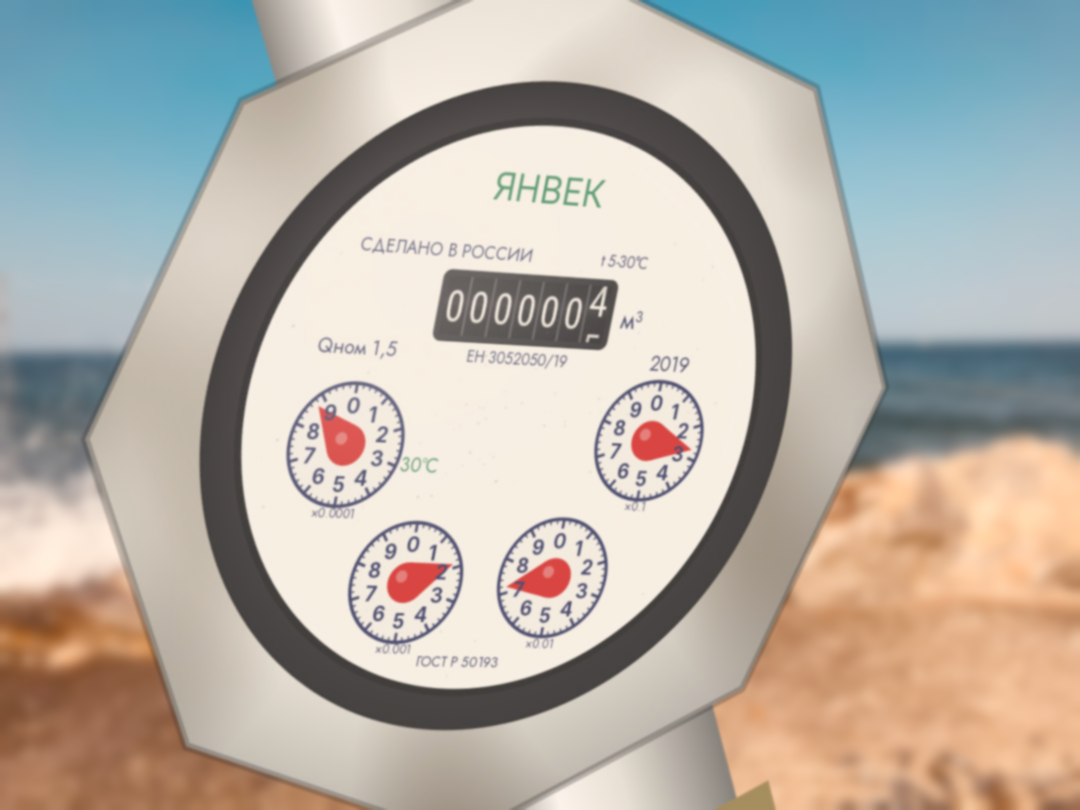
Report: value=4.2718 unit=m³
